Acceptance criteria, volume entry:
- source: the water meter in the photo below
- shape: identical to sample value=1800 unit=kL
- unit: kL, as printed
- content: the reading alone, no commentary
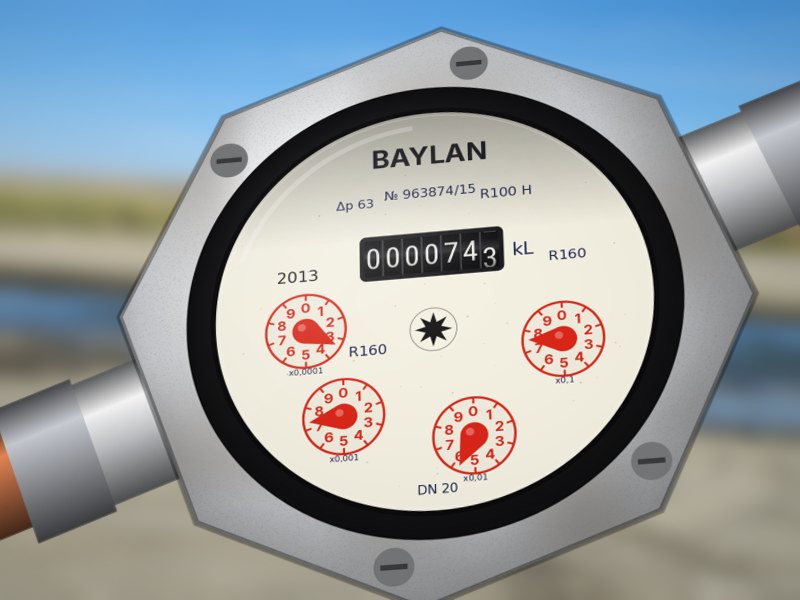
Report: value=742.7573 unit=kL
